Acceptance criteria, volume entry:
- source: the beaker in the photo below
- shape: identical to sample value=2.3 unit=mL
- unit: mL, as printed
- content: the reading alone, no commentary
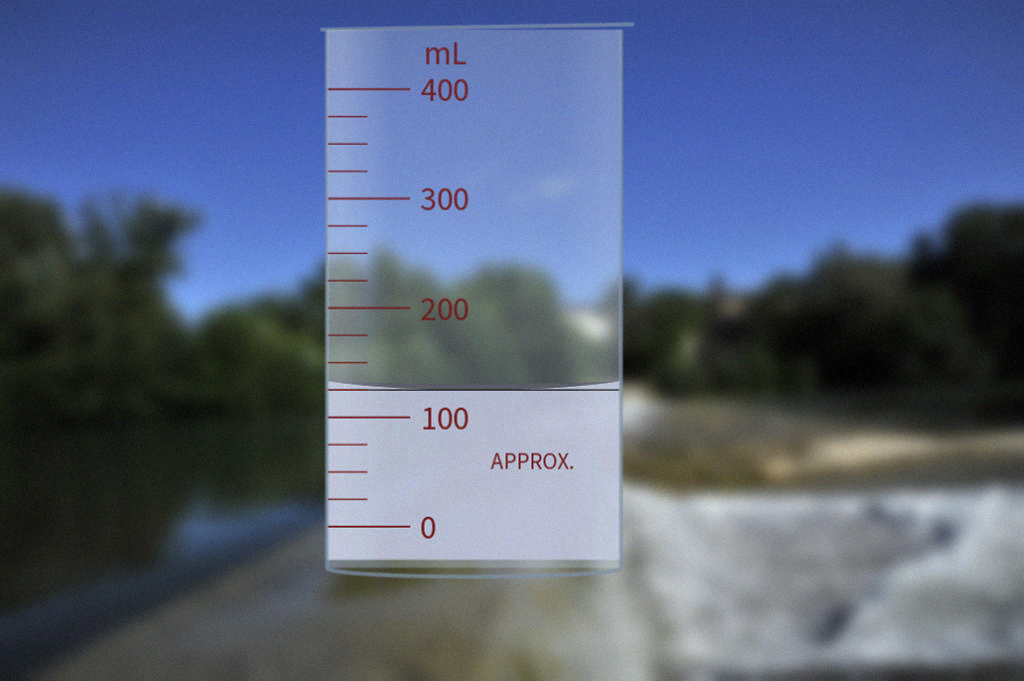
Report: value=125 unit=mL
